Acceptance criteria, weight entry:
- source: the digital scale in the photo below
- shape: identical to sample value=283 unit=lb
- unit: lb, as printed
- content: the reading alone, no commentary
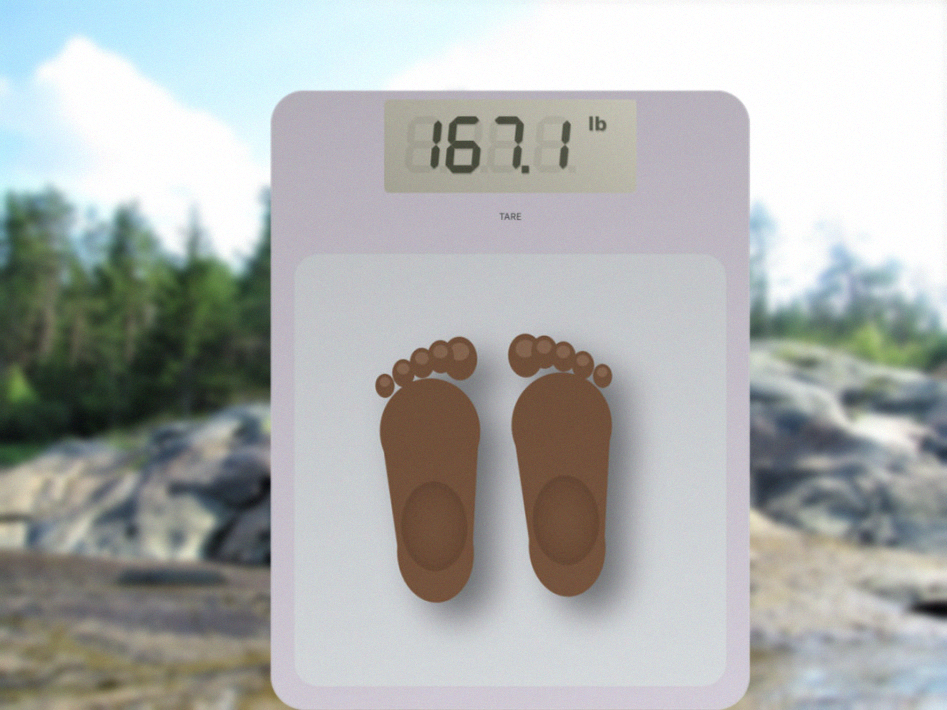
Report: value=167.1 unit=lb
